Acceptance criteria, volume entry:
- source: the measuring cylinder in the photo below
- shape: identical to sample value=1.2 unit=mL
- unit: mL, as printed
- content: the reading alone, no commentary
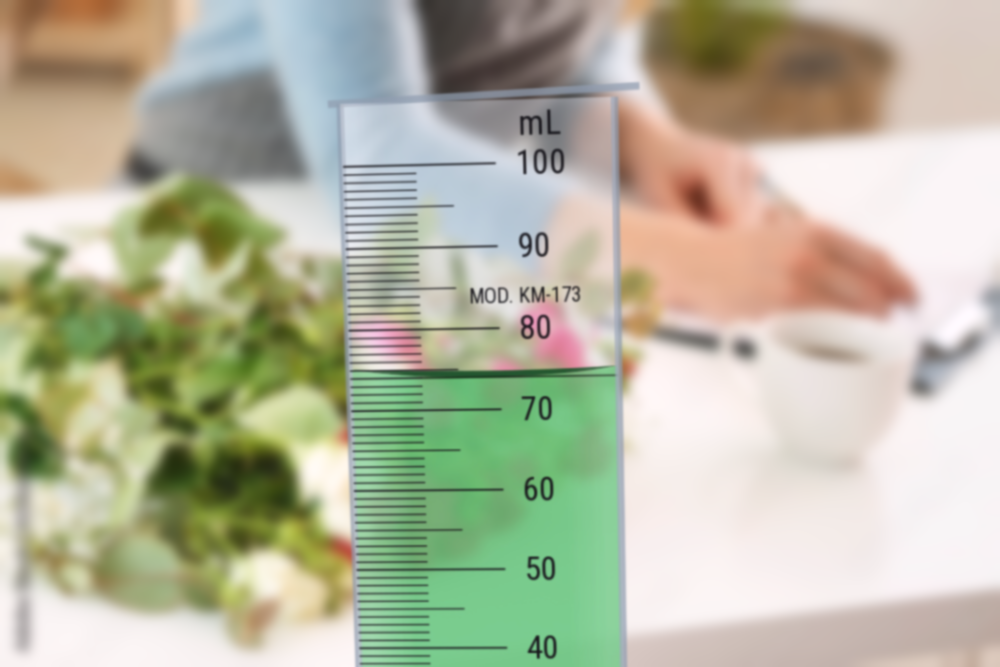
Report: value=74 unit=mL
